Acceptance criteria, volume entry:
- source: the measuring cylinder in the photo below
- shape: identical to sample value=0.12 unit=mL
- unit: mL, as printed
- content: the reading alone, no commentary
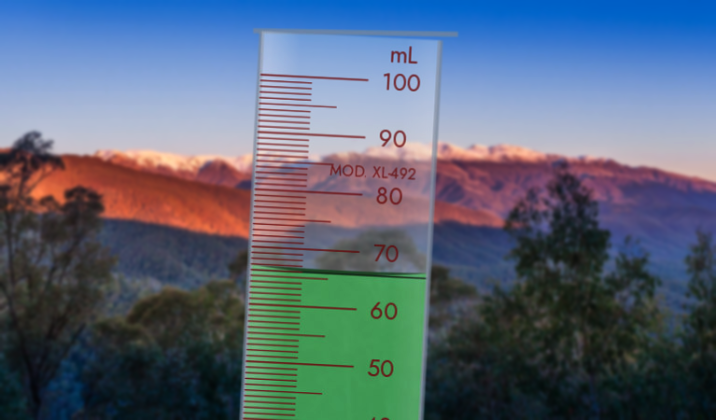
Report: value=66 unit=mL
